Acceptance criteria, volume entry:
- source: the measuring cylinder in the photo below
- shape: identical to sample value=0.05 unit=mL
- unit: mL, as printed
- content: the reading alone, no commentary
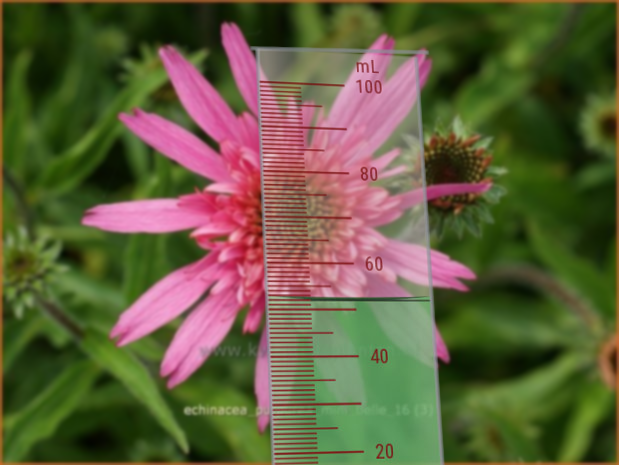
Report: value=52 unit=mL
